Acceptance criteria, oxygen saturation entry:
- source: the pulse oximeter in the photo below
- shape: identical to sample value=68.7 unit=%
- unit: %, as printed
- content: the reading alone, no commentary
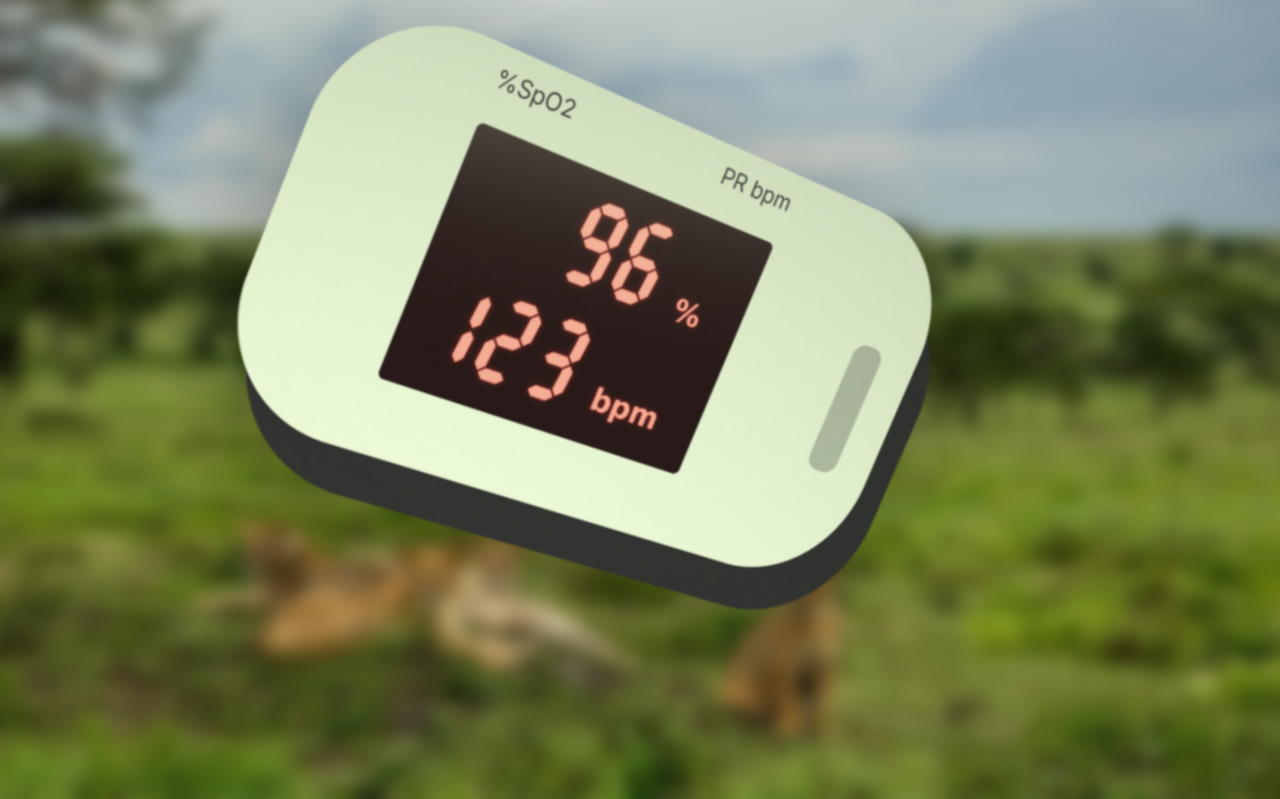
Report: value=96 unit=%
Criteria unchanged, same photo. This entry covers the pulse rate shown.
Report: value=123 unit=bpm
